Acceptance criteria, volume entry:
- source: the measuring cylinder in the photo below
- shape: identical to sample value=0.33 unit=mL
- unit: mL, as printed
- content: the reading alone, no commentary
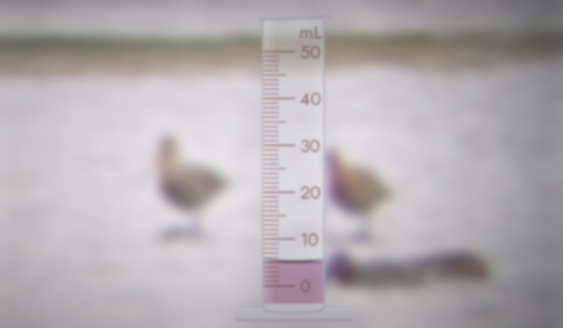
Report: value=5 unit=mL
